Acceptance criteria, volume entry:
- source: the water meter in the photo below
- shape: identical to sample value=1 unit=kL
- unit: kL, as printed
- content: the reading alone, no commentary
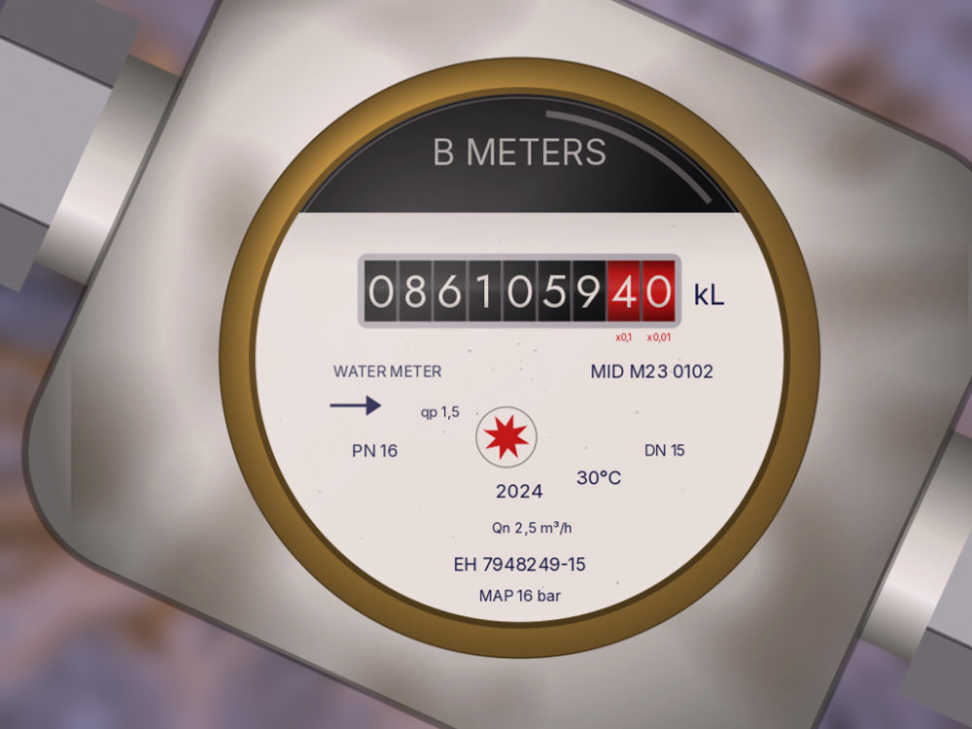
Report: value=861059.40 unit=kL
